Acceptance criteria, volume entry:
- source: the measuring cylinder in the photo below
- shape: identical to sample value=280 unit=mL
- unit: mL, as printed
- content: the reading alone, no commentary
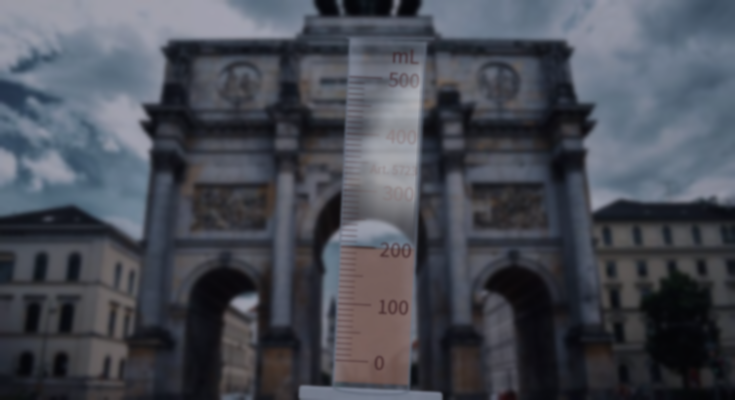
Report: value=200 unit=mL
